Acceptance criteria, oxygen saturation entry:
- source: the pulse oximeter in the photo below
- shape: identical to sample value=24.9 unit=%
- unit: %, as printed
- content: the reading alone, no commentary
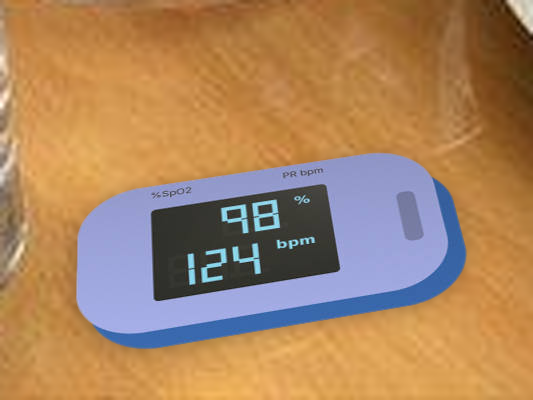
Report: value=98 unit=%
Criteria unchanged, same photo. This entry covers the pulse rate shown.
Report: value=124 unit=bpm
